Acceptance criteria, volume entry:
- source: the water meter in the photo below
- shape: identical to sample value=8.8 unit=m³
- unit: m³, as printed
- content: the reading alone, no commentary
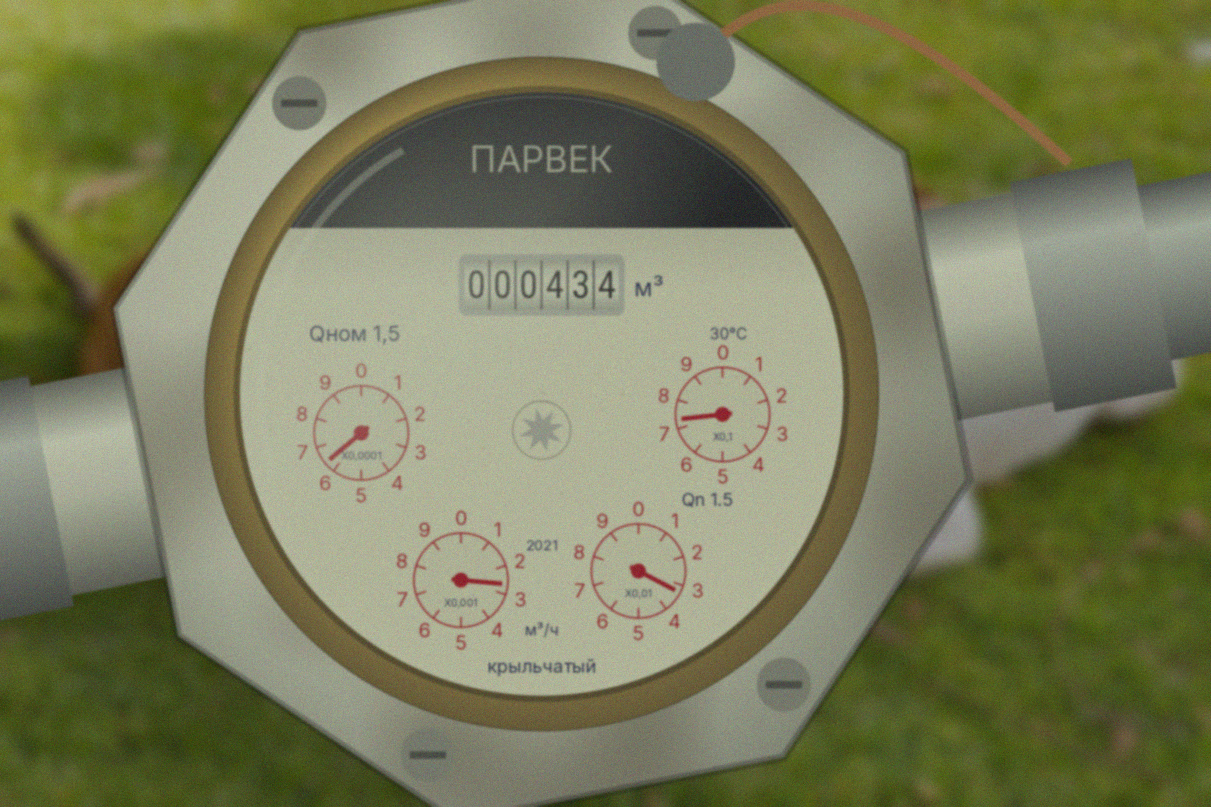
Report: value=434.7326 unit=m³
